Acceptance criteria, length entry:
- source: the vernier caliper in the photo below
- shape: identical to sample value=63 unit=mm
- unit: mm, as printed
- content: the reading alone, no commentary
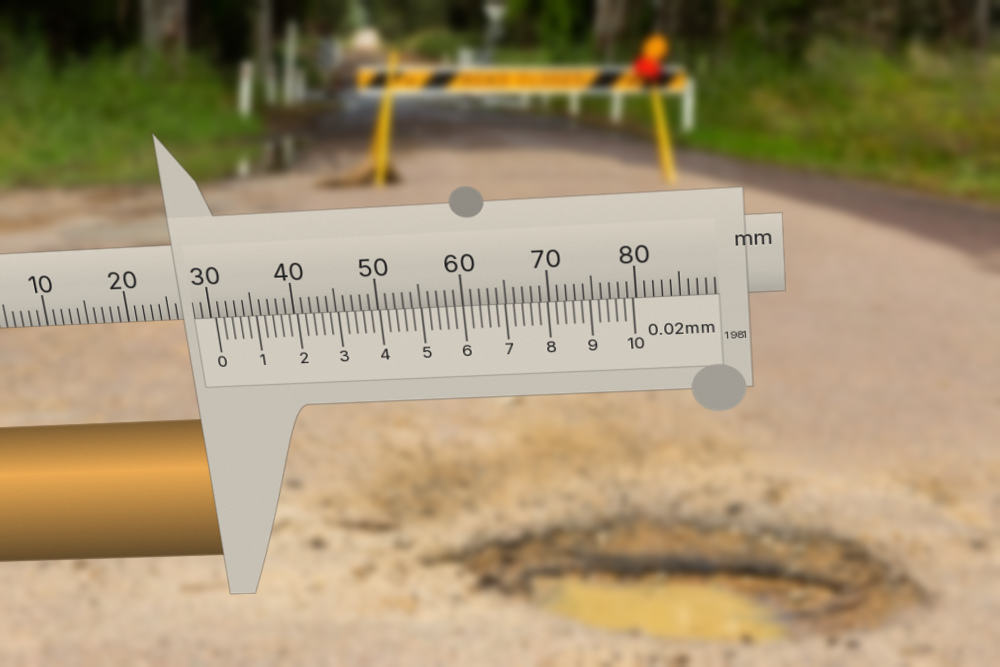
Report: value=30.6 unit=mm
